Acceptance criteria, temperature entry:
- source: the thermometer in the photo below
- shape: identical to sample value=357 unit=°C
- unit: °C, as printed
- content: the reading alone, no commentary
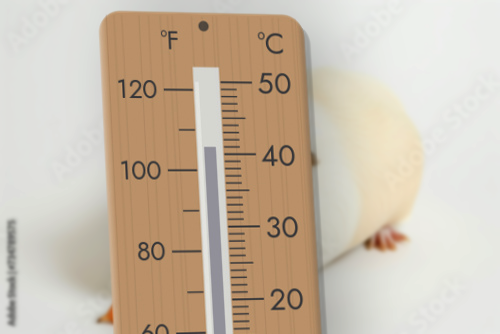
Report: value=41 unit=°C
